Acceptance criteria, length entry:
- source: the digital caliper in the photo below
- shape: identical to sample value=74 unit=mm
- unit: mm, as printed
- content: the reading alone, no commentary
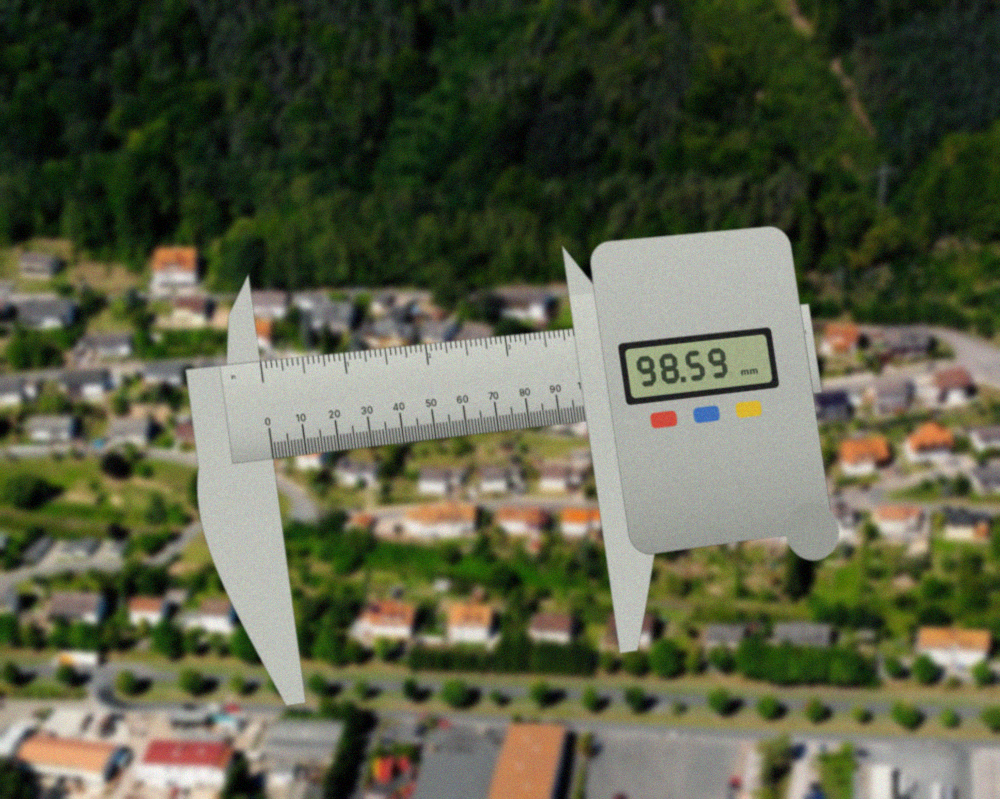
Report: value=98.59 unit=mm
